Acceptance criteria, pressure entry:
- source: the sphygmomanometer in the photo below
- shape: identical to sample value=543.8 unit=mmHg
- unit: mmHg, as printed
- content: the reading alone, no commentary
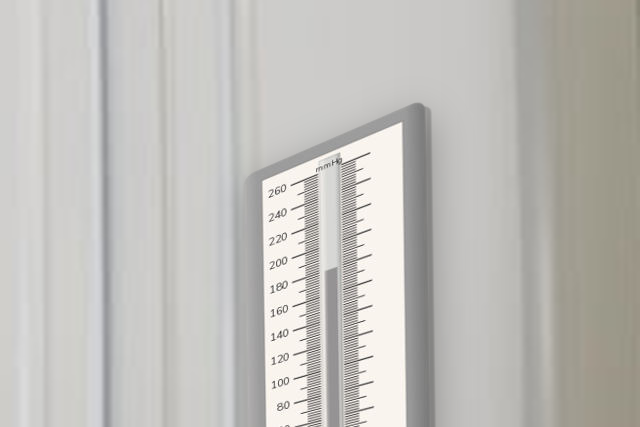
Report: value=180 unit=mmHg
